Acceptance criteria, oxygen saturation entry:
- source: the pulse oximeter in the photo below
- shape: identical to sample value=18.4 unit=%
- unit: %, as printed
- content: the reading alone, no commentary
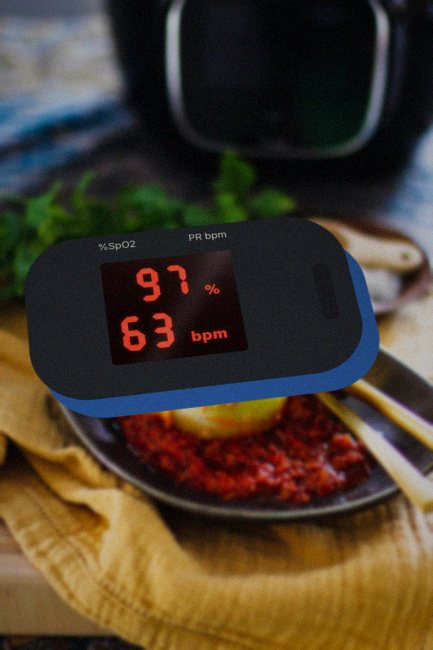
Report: value=97 unit=%
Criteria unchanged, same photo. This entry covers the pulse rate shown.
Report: value=63 unit=bpm
